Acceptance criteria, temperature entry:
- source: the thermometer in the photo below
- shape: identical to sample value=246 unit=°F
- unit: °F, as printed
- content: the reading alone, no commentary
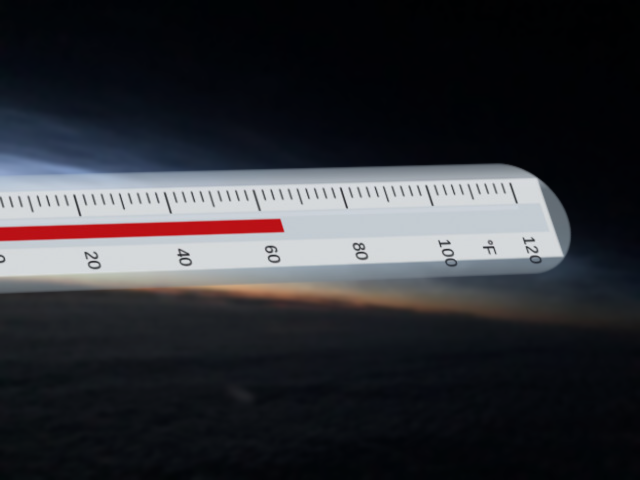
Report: value=64 unit=°F
